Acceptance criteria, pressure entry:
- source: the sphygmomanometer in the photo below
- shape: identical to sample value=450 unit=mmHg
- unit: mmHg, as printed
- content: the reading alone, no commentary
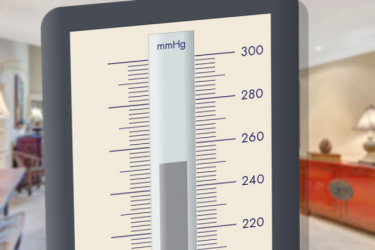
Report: value=252 unit=mmHg
